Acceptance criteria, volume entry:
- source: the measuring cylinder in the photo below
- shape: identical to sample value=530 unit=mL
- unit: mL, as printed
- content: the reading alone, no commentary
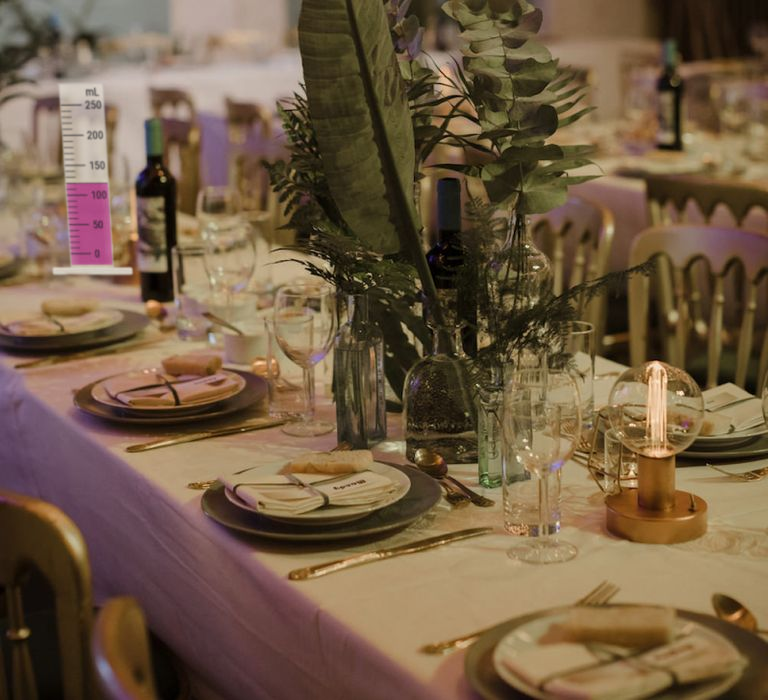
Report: value=120 unit=mL
